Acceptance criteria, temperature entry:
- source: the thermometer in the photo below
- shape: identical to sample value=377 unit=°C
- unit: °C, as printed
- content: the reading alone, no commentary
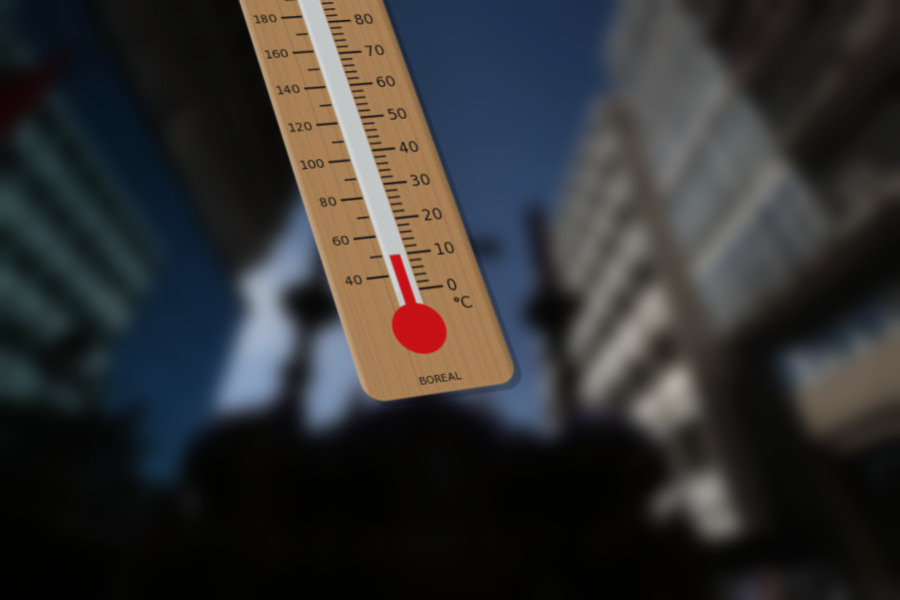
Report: value=10 unit=°C
